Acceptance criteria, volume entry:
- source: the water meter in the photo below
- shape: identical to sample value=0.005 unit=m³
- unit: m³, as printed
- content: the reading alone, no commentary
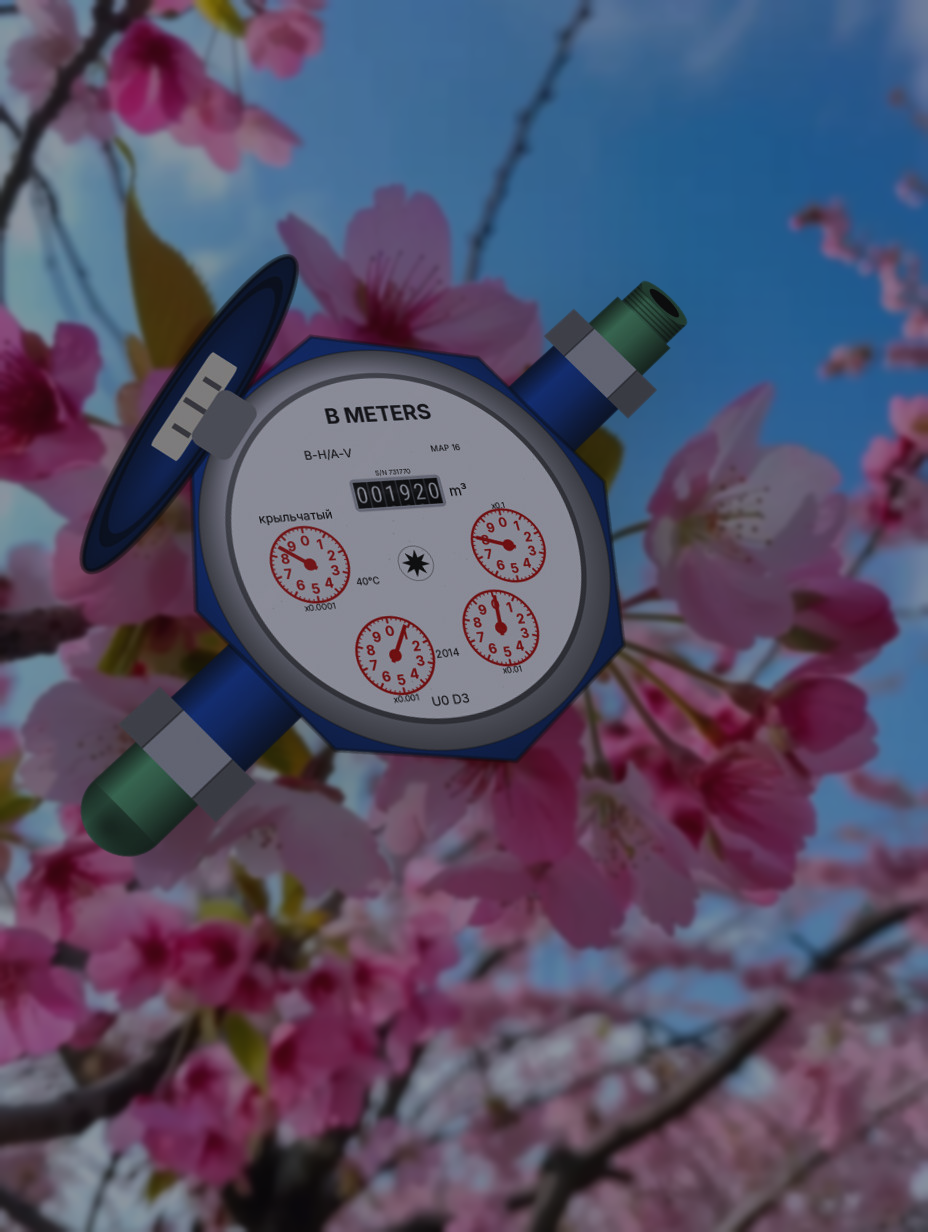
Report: value=1920.8008 unit=m³
